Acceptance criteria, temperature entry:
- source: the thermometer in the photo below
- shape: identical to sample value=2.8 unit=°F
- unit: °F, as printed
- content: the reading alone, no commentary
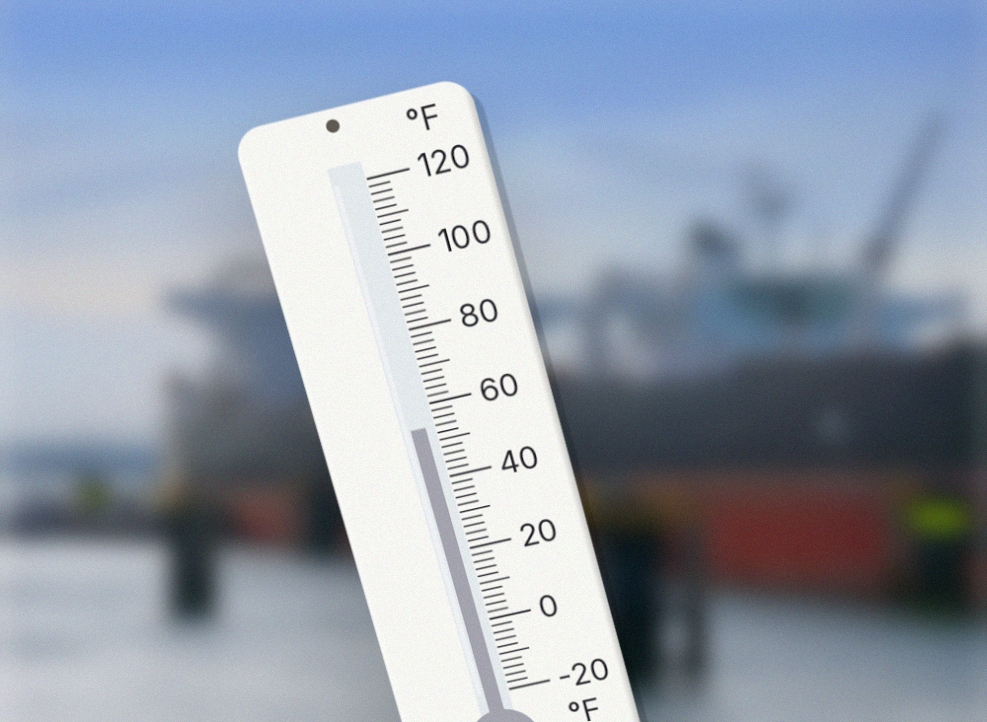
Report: value=54 unit=°F
